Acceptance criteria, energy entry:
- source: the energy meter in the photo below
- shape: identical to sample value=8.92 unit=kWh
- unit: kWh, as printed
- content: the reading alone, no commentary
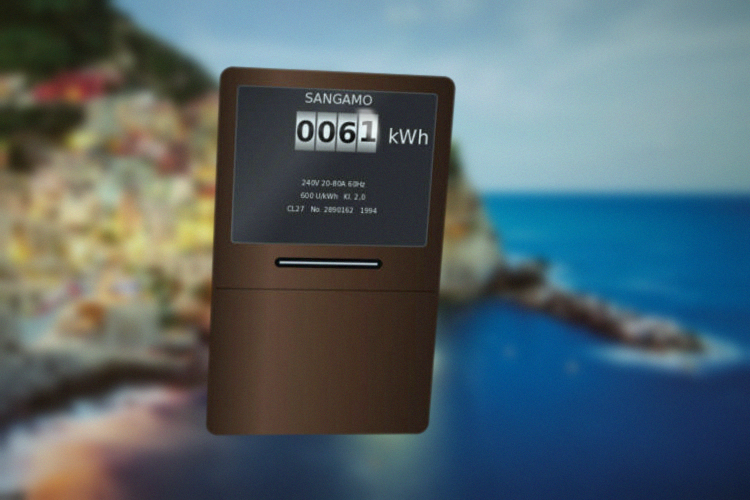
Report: value=61 unit=kWh
